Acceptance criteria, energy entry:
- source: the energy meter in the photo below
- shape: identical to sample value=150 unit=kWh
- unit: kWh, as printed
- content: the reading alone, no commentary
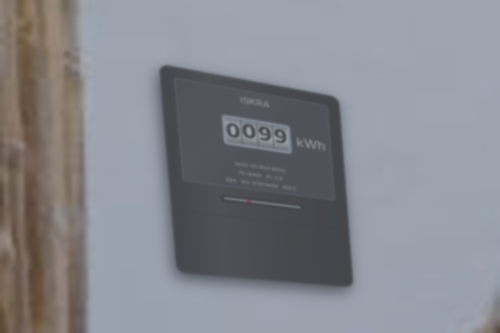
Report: value=99 unit=kWh
